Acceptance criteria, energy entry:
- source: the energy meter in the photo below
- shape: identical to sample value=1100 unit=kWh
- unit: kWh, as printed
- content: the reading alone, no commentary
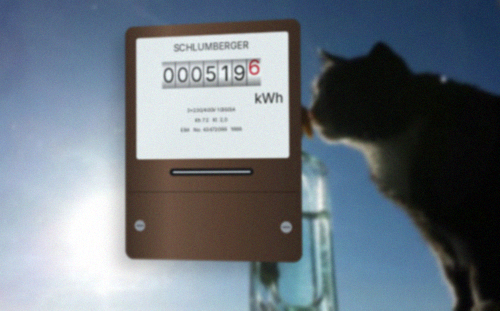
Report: value=519.6 unit=kWh
